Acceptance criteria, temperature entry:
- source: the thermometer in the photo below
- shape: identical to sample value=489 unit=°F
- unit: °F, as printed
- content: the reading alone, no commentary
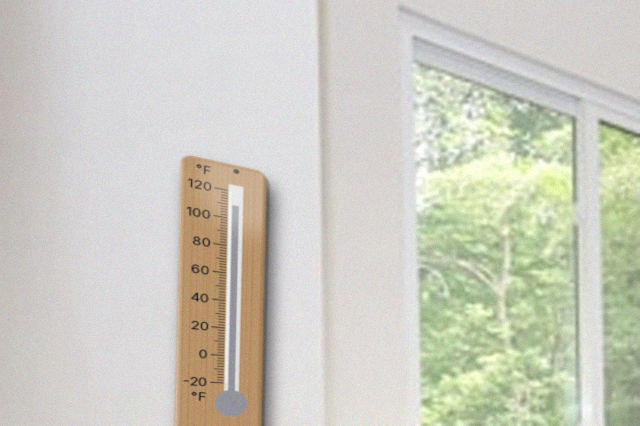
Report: value=110 unit=°F
